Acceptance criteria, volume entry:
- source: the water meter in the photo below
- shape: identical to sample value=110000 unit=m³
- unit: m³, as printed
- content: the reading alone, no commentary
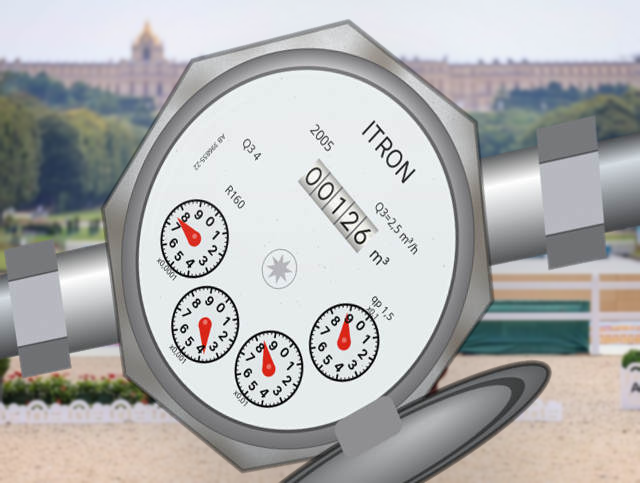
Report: value=126.8837 unit=m³
